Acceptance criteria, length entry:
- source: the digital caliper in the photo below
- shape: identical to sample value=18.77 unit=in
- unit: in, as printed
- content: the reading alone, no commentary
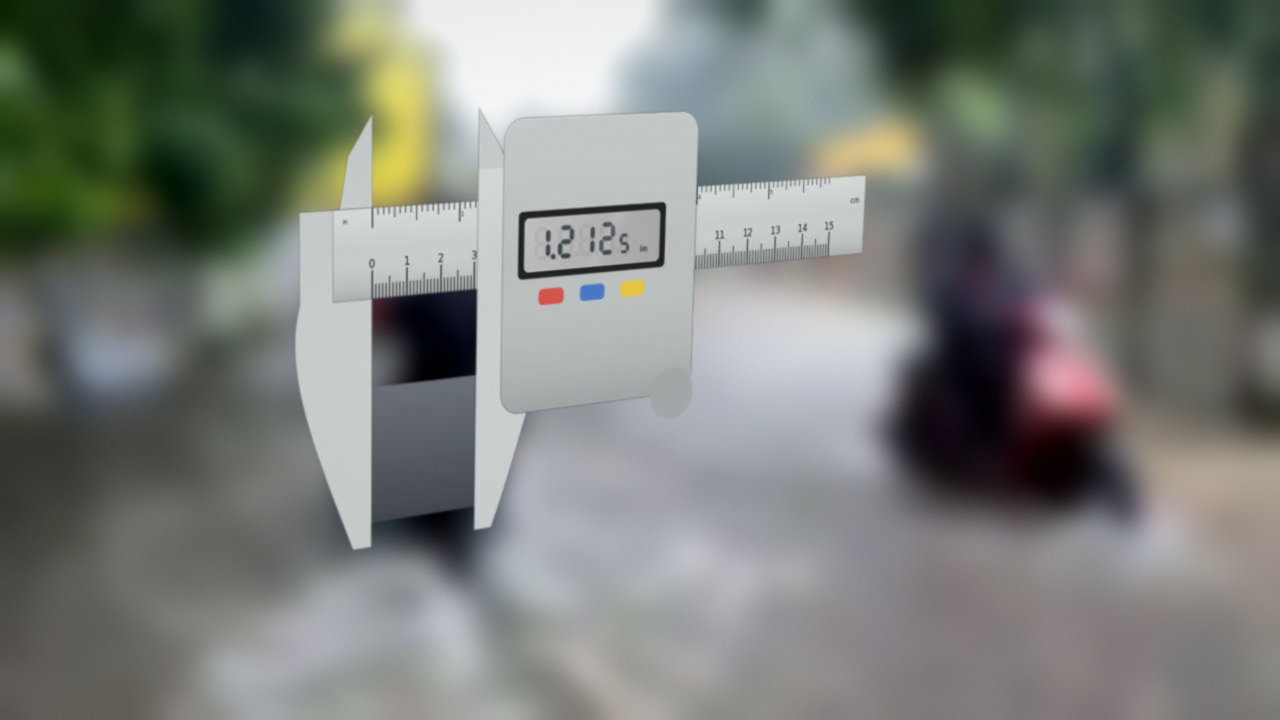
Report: value=1.2125 unit=in
